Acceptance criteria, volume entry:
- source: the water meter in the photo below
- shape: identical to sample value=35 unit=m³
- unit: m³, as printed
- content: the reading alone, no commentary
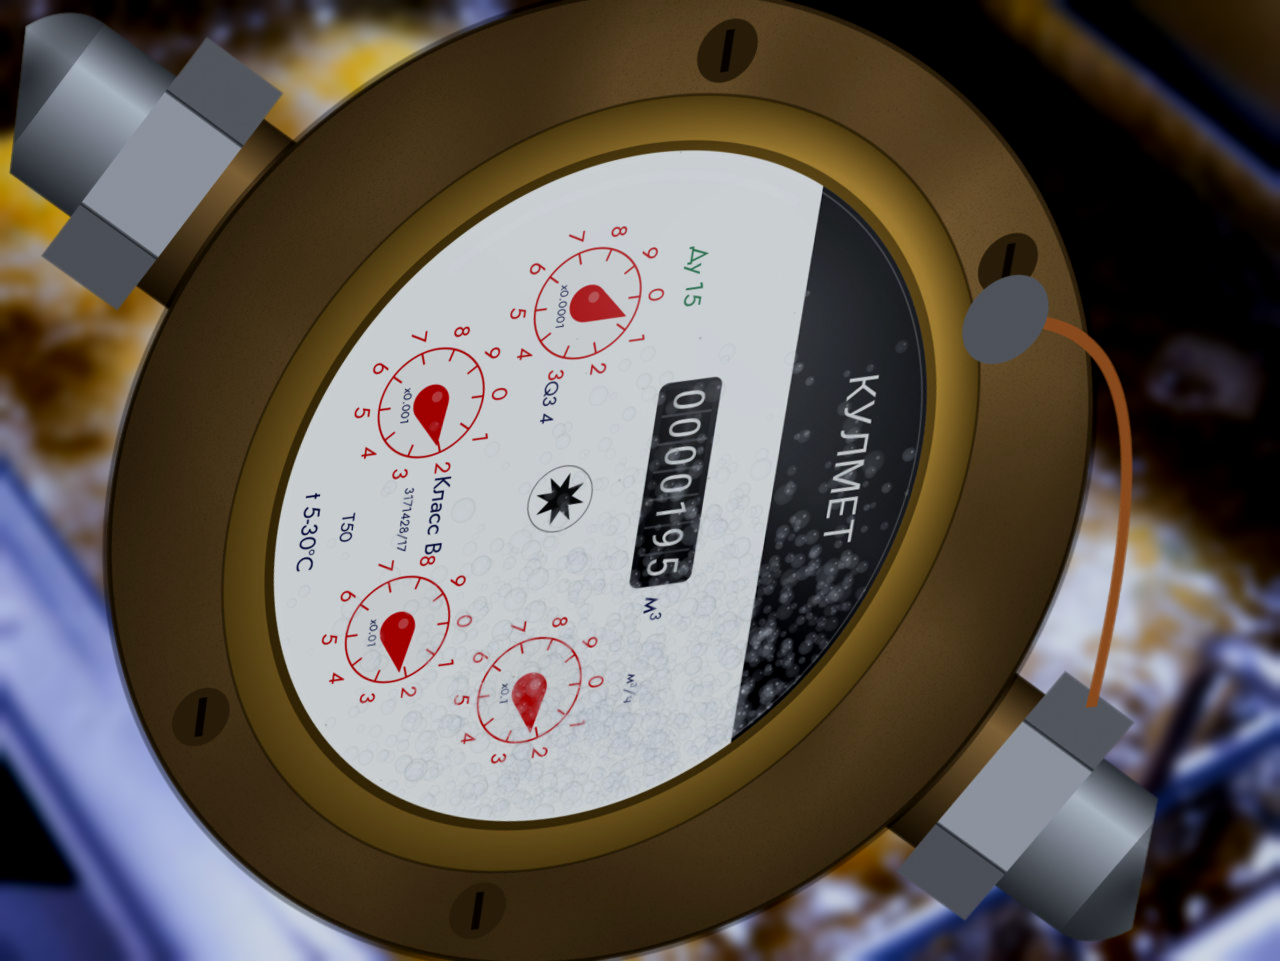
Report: value=195.2220 unit=m³
